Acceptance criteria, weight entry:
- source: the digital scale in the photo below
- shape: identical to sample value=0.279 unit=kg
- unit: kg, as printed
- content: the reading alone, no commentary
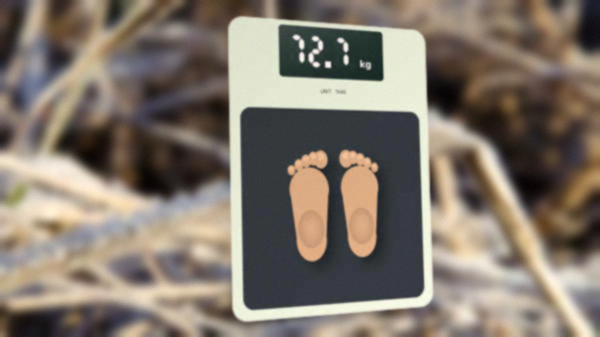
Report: value=72.7 unit=kg
